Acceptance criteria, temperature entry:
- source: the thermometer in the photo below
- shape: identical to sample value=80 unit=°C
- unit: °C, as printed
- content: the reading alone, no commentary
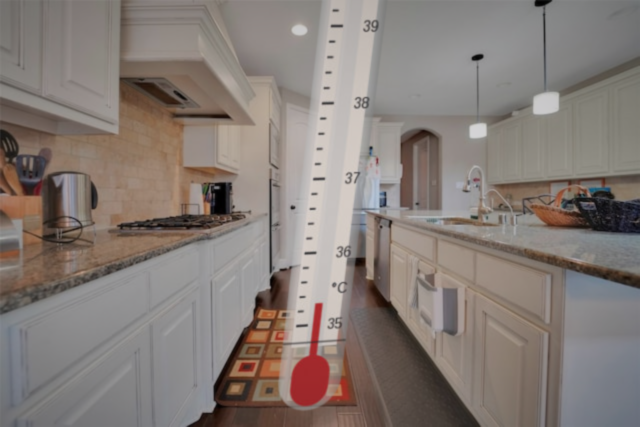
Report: value=35.3 unit=°C
